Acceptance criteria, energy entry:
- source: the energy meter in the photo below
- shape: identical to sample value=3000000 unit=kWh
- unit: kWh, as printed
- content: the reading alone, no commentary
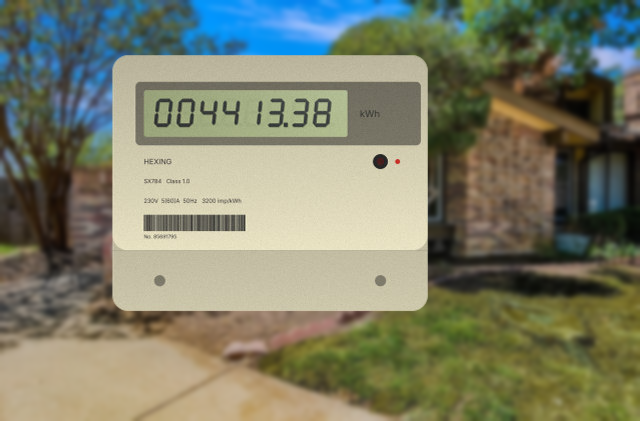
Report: value=4413.38 unit=kWh
